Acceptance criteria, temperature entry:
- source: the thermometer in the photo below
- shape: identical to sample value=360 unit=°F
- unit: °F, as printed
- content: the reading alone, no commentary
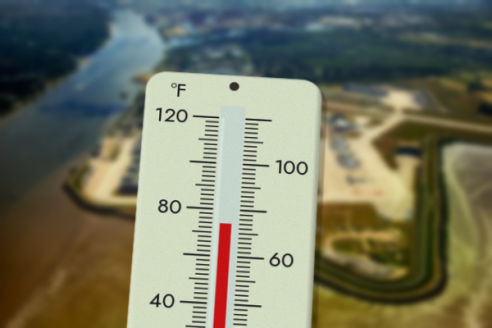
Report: value=74 unit=°F
